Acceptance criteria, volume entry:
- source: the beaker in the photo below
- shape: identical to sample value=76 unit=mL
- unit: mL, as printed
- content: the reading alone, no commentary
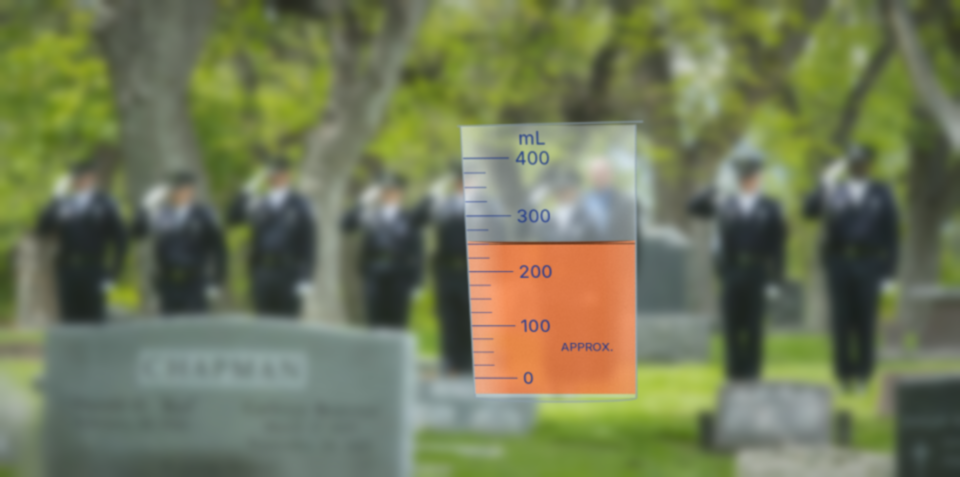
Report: value=250 unit=mL
